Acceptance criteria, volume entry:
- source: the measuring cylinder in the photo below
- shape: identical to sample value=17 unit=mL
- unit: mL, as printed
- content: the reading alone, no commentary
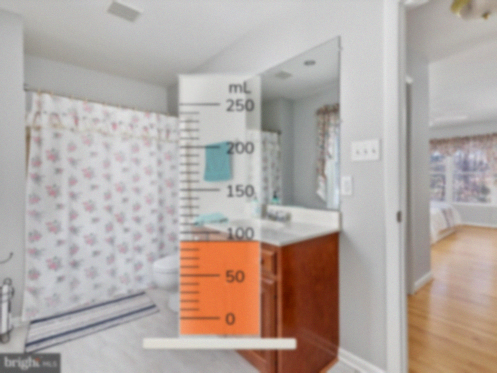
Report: value=90 unit=mL
